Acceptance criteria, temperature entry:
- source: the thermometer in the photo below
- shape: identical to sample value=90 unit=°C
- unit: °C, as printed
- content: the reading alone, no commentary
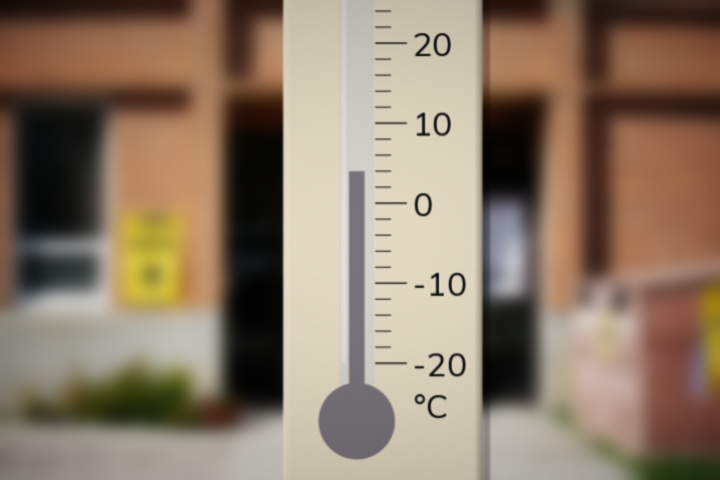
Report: value=4 unit=°C
